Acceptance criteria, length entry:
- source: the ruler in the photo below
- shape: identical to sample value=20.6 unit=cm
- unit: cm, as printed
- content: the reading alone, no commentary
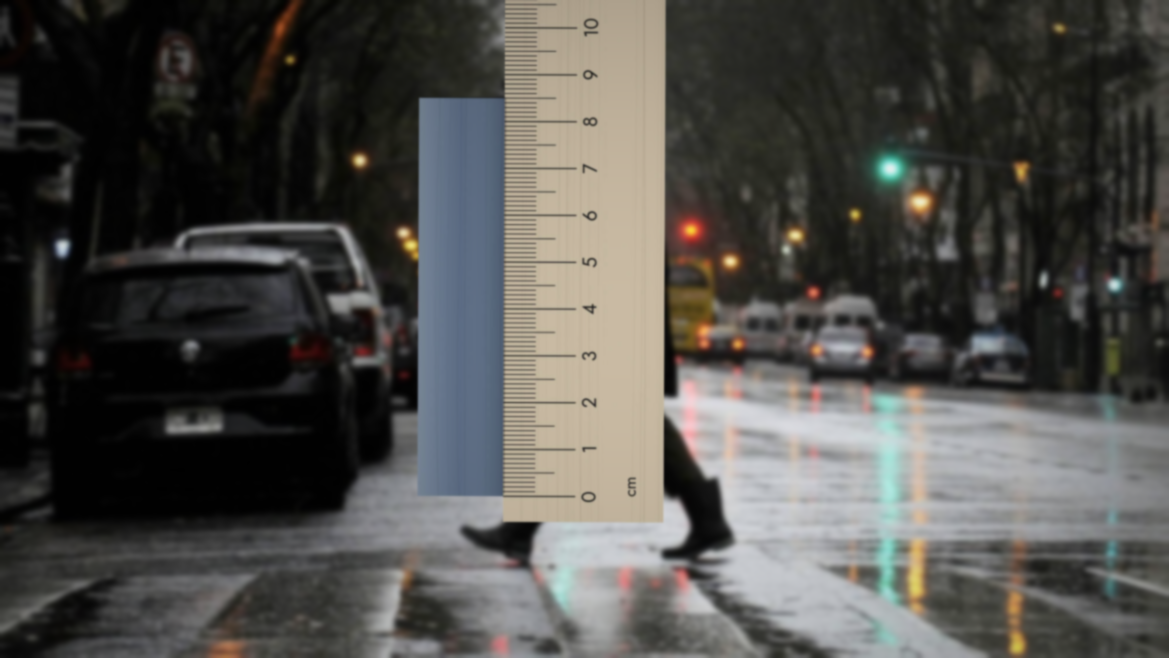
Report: value=8.5 unit=cm
